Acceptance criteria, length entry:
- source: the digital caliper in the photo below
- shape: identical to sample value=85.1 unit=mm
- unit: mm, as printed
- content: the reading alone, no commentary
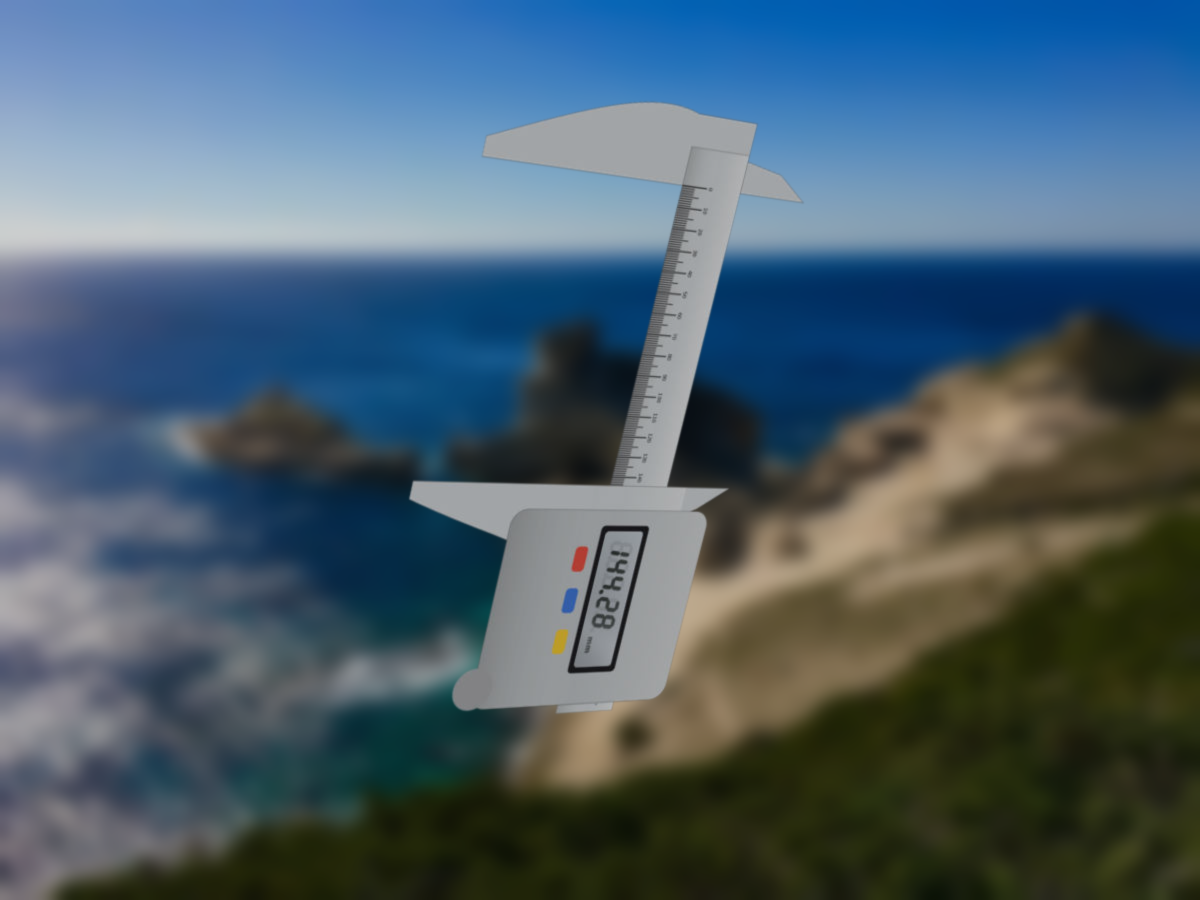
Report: value=144.28 unit=mm
